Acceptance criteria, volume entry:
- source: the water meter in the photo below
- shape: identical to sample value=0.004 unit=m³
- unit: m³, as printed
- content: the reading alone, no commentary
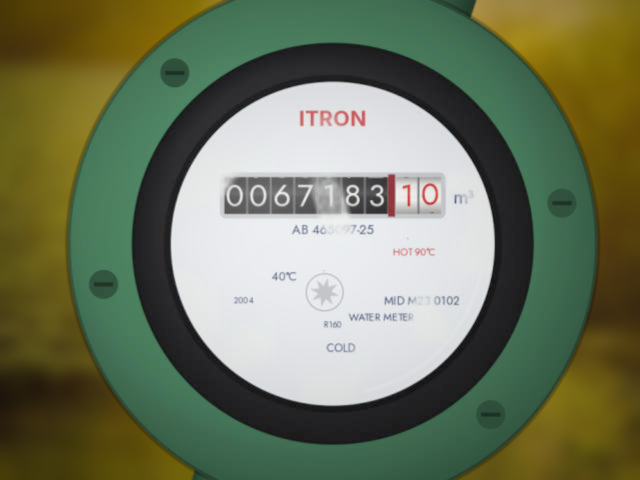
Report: value=67183.10 unit=m³
